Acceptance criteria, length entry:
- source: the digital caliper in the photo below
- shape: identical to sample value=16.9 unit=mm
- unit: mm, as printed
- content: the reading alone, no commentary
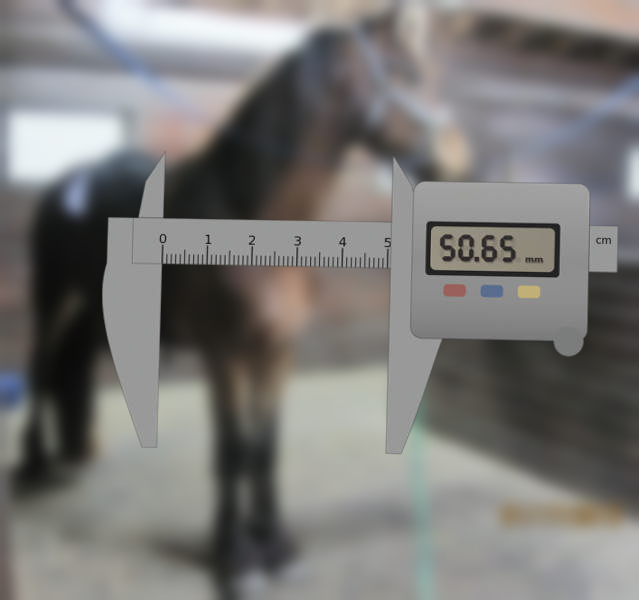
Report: value=50.65 unit=mm
